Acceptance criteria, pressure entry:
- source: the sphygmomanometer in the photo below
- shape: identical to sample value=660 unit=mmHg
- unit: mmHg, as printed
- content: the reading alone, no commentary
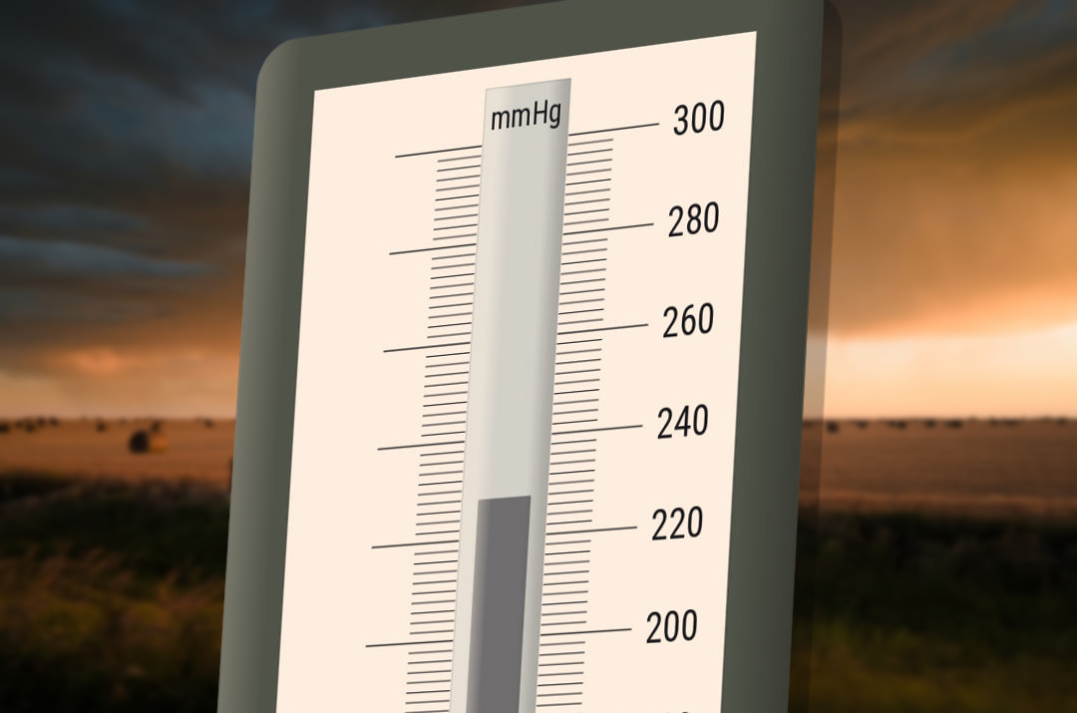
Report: value=228 unit=mmHg
